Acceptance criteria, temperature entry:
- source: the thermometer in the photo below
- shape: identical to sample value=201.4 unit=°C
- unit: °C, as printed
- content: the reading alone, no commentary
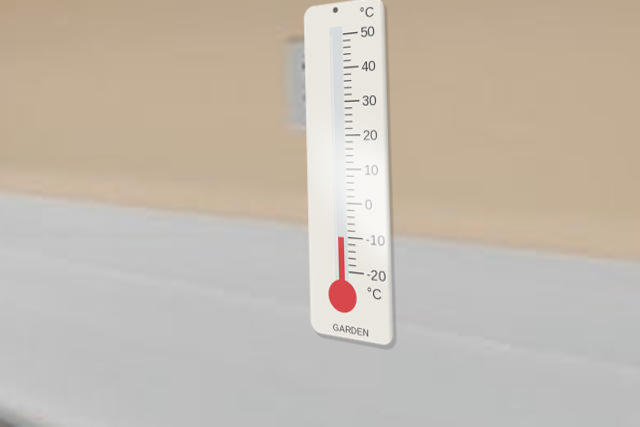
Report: value=-10 unit=°C
